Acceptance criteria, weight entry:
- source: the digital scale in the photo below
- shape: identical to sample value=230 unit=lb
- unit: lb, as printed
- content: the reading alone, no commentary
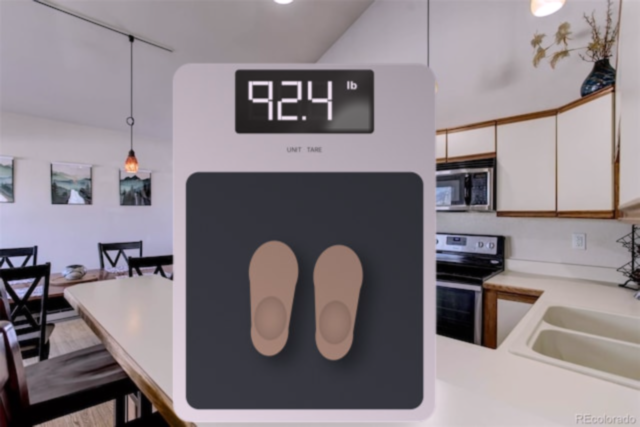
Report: value=92.4 unit=lb
